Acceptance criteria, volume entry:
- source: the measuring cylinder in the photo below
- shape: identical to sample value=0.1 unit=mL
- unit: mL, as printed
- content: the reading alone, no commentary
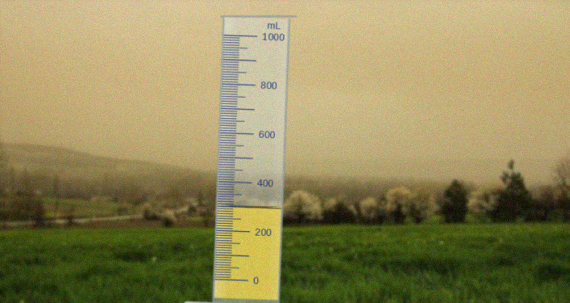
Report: value=300 unit=mL
